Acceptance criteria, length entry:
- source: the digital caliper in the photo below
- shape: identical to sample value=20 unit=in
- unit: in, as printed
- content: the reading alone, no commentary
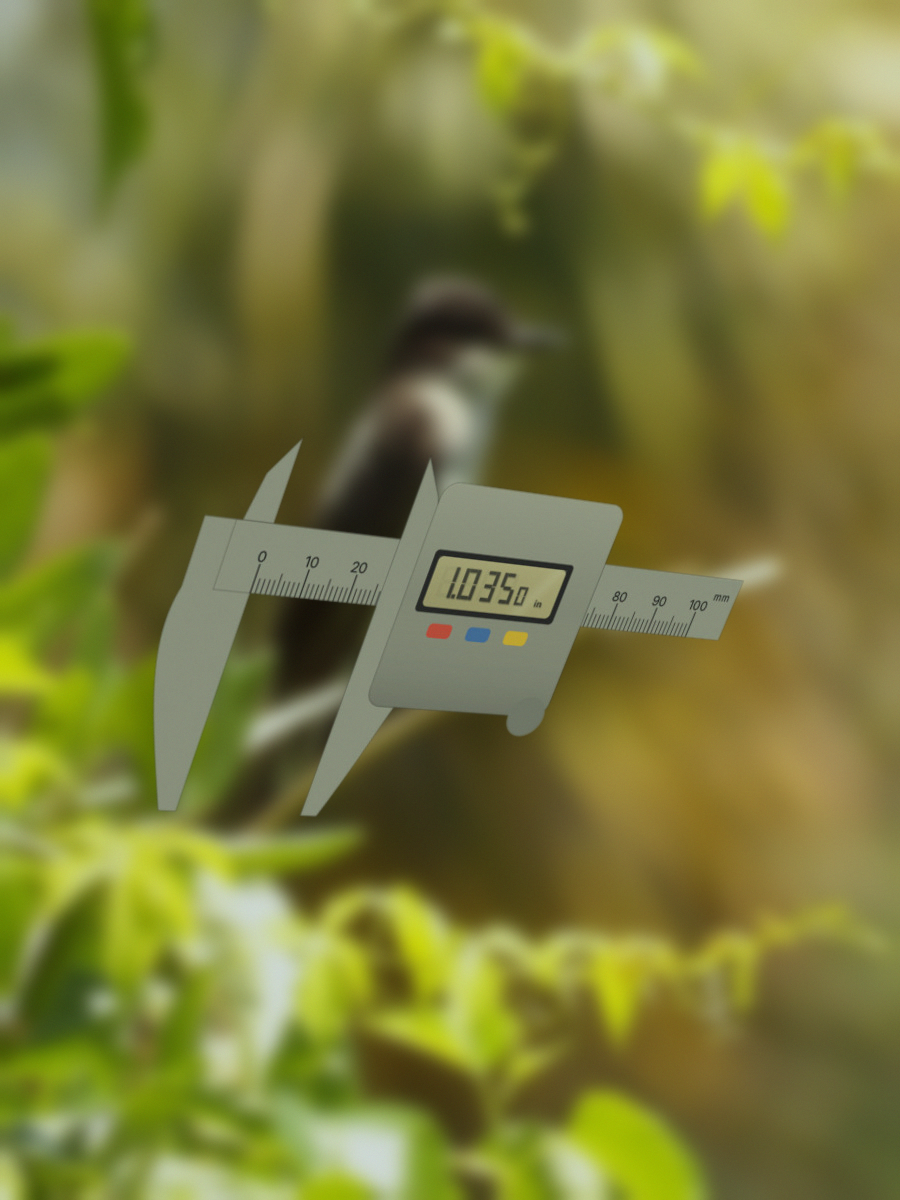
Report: value=1.0350 unit=in
